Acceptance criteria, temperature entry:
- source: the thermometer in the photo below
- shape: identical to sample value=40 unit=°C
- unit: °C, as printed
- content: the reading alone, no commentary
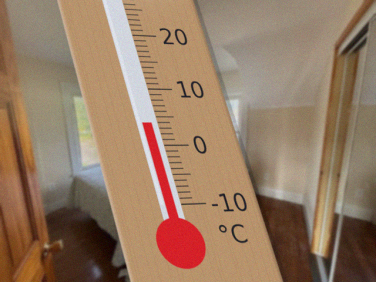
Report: value=4 unit=°C
